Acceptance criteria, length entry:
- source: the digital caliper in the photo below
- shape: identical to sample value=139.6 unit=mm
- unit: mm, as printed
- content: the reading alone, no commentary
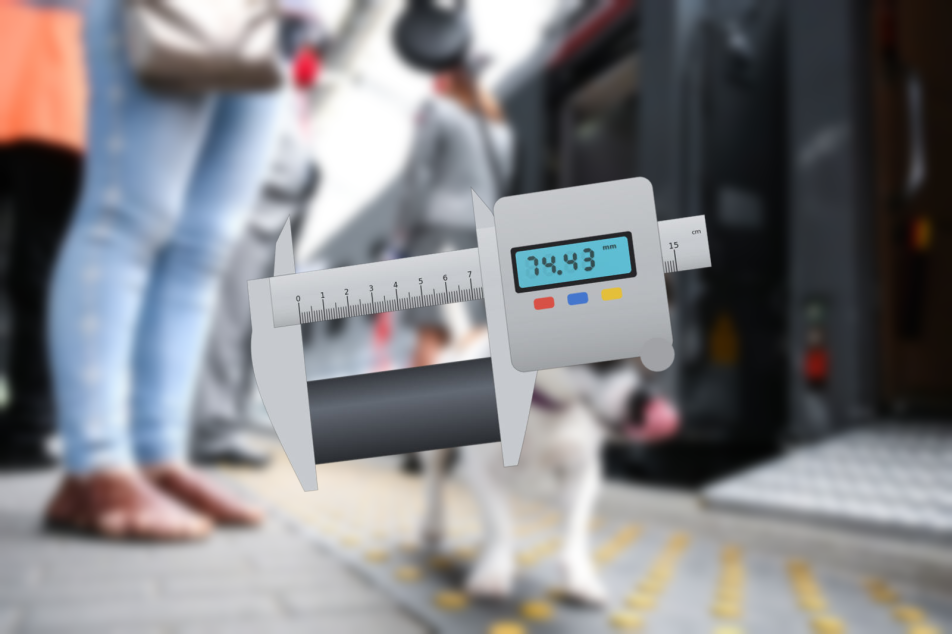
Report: value=74.43 unit=mm
